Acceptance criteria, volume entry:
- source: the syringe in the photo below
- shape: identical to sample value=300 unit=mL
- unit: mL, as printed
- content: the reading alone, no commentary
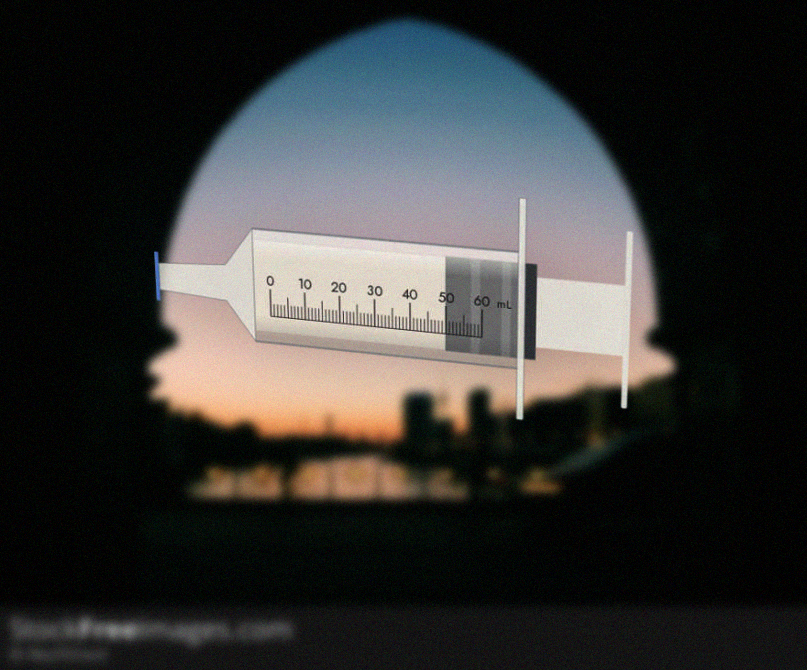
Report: value=50 unit=mL
